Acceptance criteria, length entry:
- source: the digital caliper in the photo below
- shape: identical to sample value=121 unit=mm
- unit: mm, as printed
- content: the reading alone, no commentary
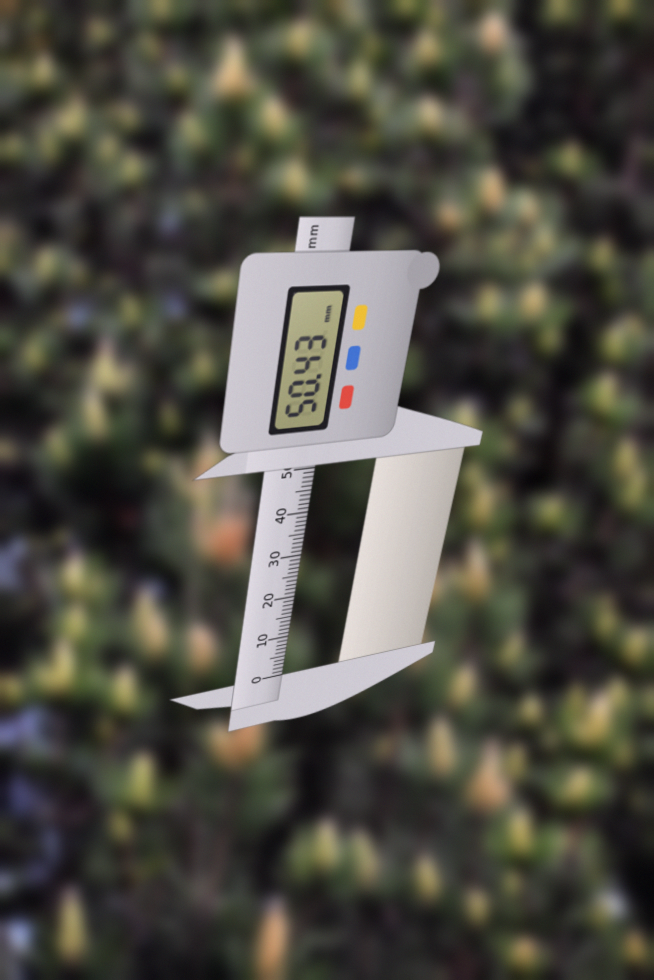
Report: value=50.43 unit=mm
